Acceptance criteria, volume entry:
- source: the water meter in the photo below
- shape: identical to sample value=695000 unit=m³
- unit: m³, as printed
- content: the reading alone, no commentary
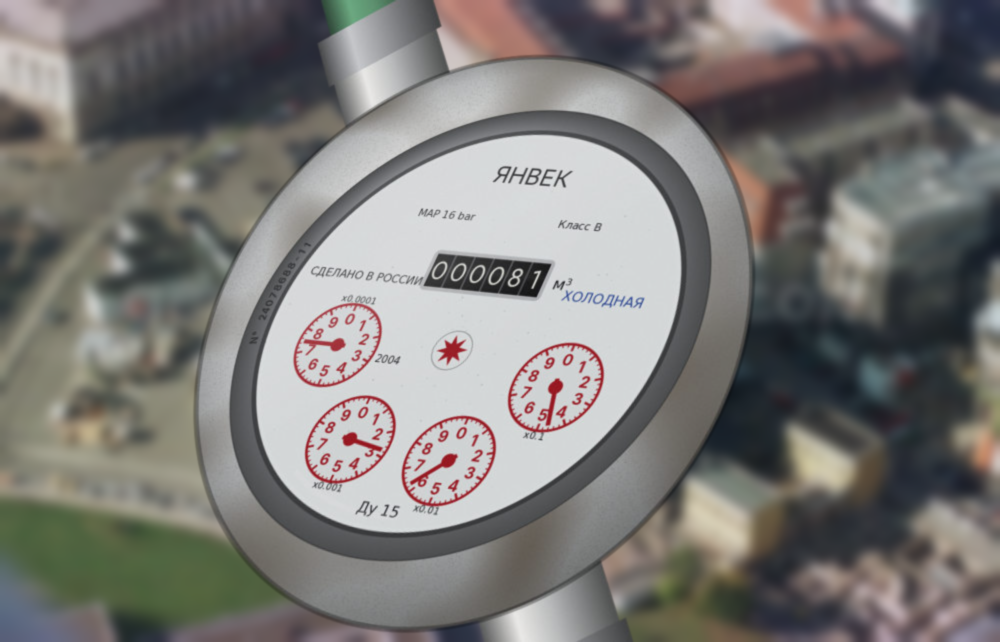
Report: value=81.4627 unit=m³
